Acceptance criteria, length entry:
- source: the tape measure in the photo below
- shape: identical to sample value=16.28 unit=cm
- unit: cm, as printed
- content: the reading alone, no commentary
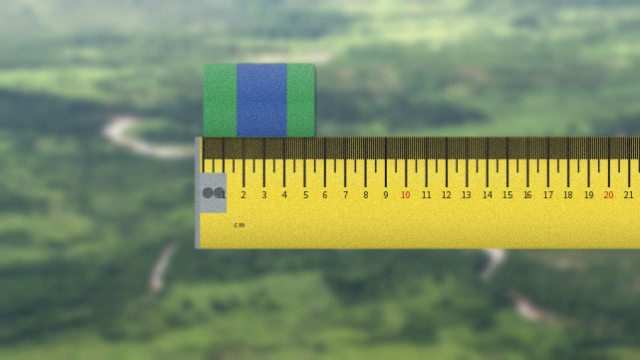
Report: value=5.5 unit=cm
